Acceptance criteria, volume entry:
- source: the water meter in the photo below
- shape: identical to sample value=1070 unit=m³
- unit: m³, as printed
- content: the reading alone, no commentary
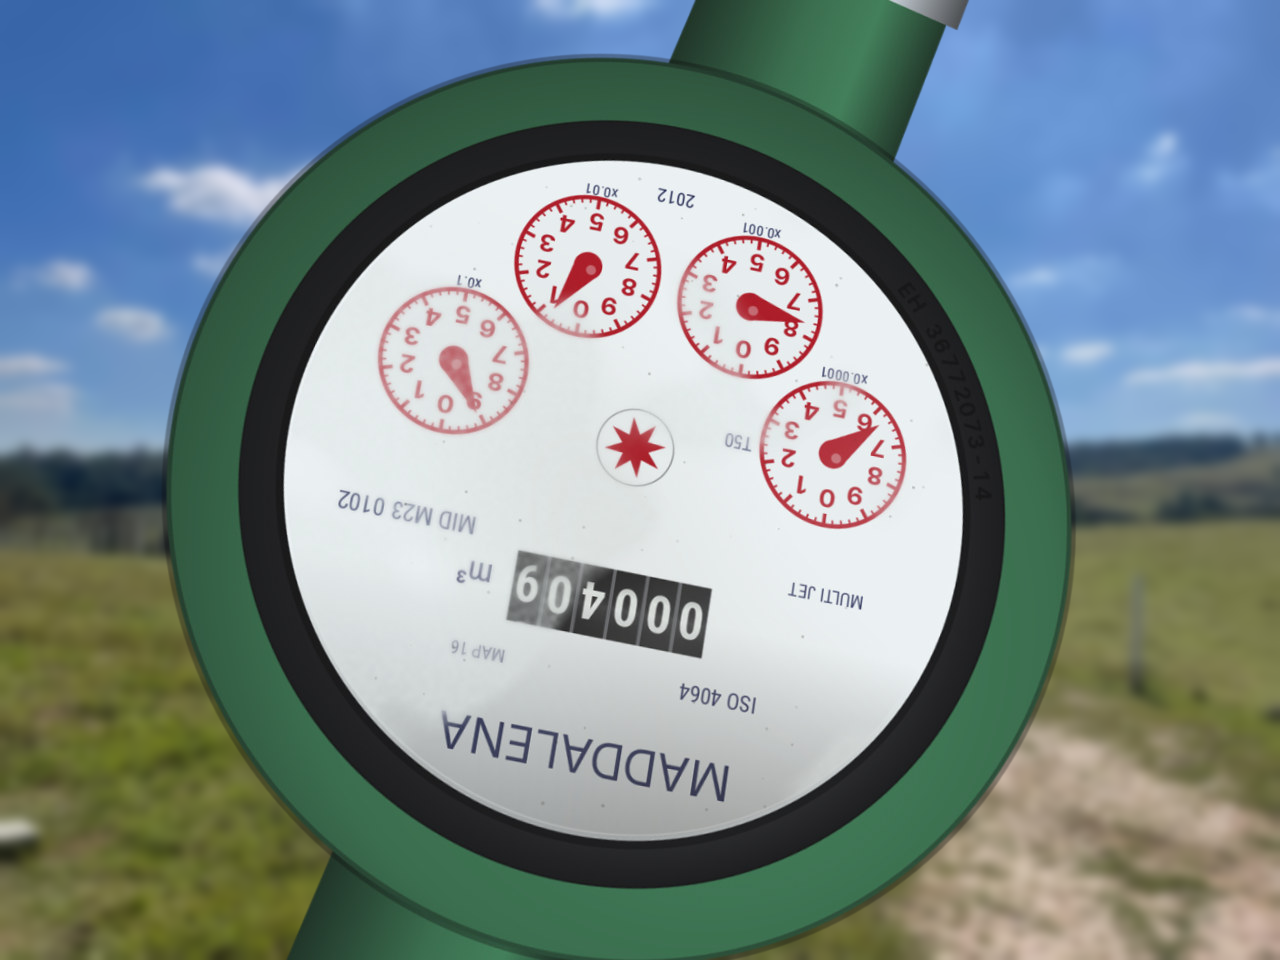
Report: value=408.9076 unit=m³
